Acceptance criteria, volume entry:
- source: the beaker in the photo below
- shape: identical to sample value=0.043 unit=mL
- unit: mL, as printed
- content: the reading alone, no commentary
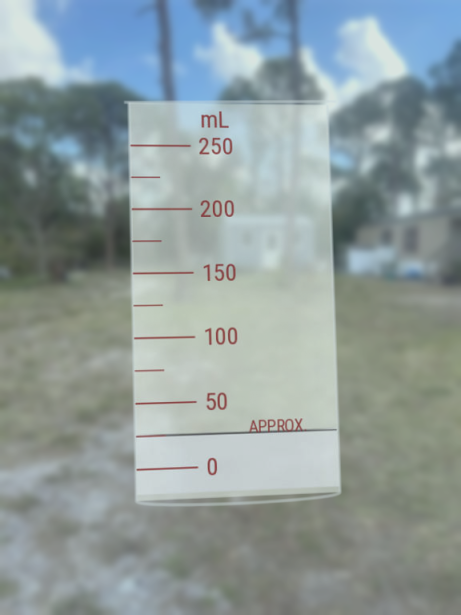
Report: value=25 unit=mL
